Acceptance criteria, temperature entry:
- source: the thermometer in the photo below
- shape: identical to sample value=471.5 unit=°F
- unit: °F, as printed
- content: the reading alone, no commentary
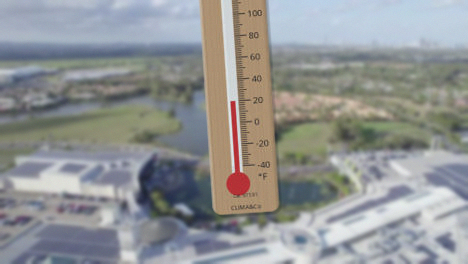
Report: value=20 unit=°F
